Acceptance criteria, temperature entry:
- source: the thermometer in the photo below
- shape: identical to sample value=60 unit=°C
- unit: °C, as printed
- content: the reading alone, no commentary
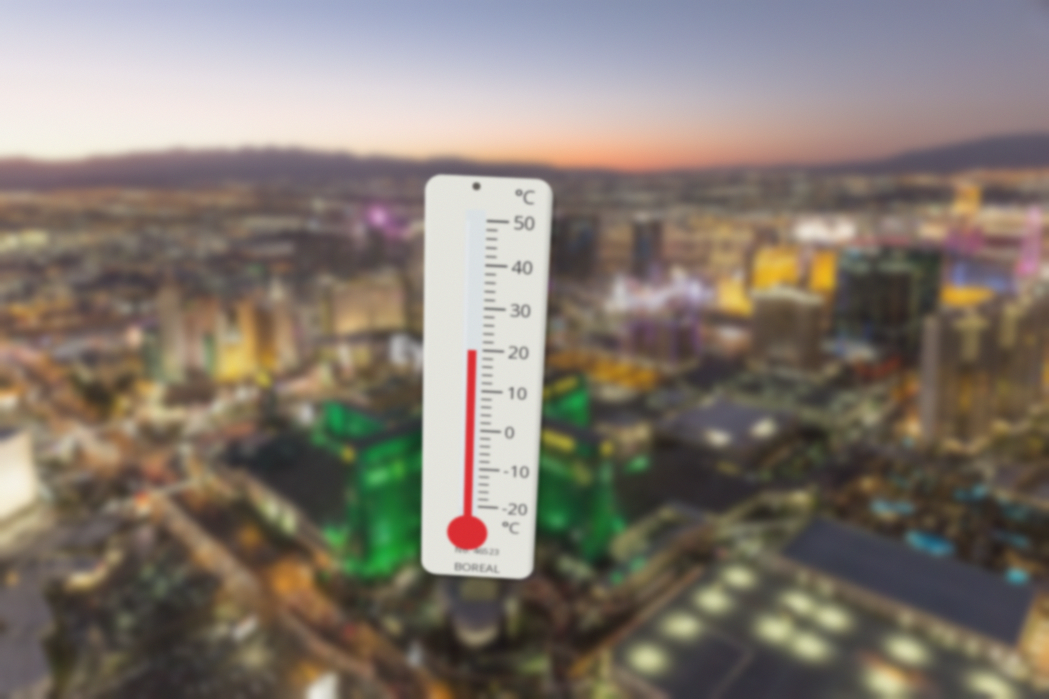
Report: value=20 unit=°C
